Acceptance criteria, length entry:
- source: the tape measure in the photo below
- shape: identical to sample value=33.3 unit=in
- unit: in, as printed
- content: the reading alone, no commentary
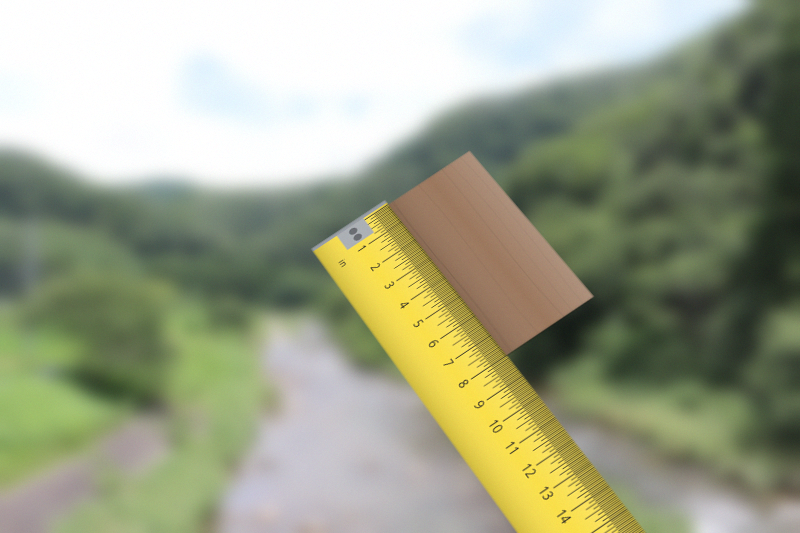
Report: value=8 unit=in
